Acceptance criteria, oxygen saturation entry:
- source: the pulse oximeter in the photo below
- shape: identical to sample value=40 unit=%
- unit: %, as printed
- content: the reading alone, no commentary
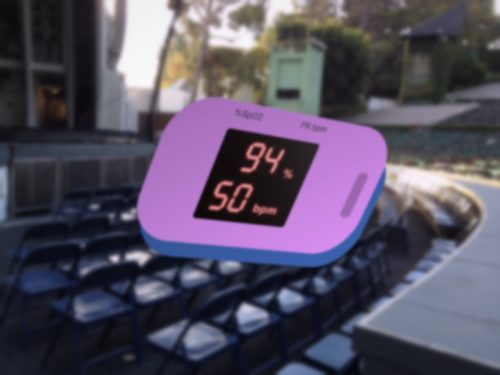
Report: value=94 unit=%
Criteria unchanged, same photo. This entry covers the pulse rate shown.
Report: value=50 unit=bpm
